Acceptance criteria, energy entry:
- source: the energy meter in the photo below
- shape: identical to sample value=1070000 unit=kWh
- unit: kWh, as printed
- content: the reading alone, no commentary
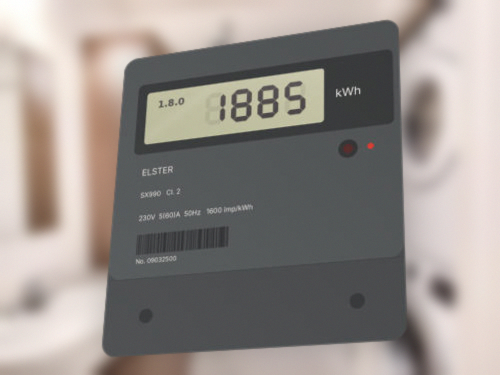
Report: value=1885 unit=kWh
